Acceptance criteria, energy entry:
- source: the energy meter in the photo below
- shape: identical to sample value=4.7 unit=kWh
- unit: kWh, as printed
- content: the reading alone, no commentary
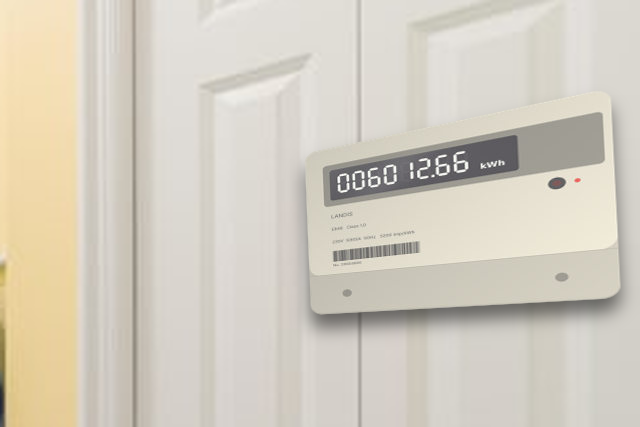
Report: value=6012.66 unit=kWh
